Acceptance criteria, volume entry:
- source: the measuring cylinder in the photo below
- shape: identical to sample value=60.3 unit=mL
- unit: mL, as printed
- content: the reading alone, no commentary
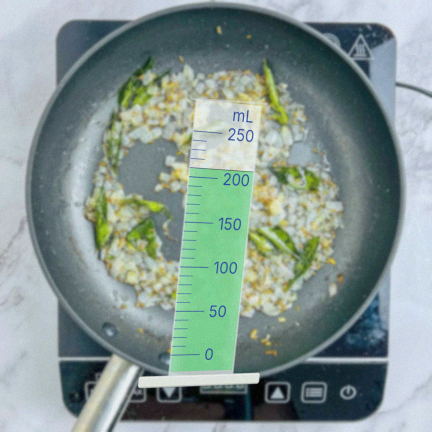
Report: value=210 unit=mL
